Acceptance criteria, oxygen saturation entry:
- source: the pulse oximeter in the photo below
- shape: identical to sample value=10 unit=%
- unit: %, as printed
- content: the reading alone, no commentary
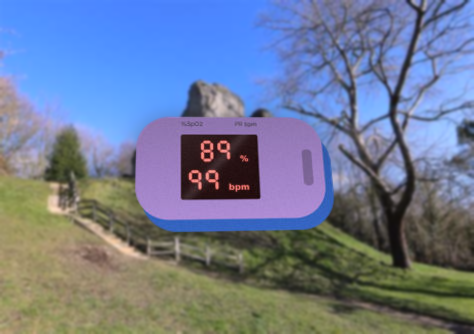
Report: value=89 unit=%
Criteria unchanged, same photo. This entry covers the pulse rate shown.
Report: value=99 unit=bpm
